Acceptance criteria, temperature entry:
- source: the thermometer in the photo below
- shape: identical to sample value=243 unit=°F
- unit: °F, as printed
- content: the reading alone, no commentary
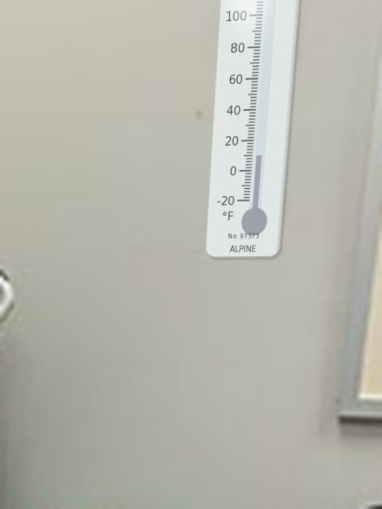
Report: value=10 unit=°F
